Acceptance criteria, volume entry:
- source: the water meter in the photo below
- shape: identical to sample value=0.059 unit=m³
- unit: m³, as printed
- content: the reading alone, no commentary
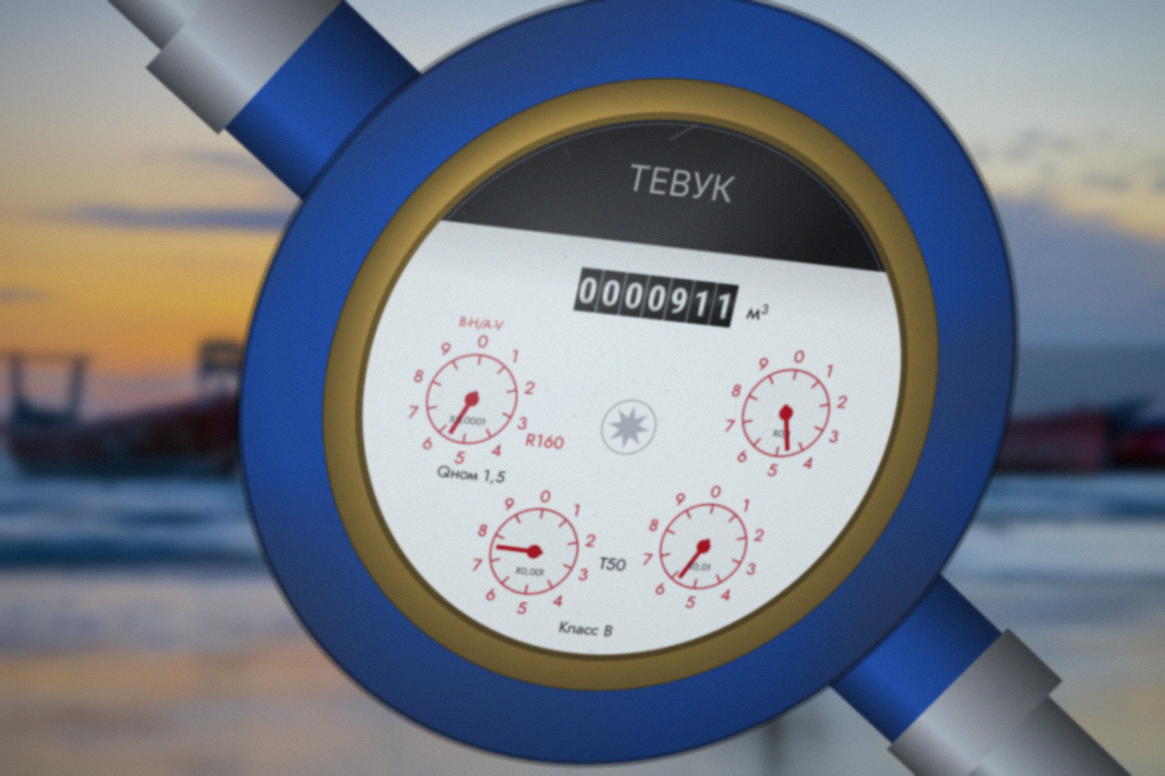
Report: value=911.4575 unit=m³
